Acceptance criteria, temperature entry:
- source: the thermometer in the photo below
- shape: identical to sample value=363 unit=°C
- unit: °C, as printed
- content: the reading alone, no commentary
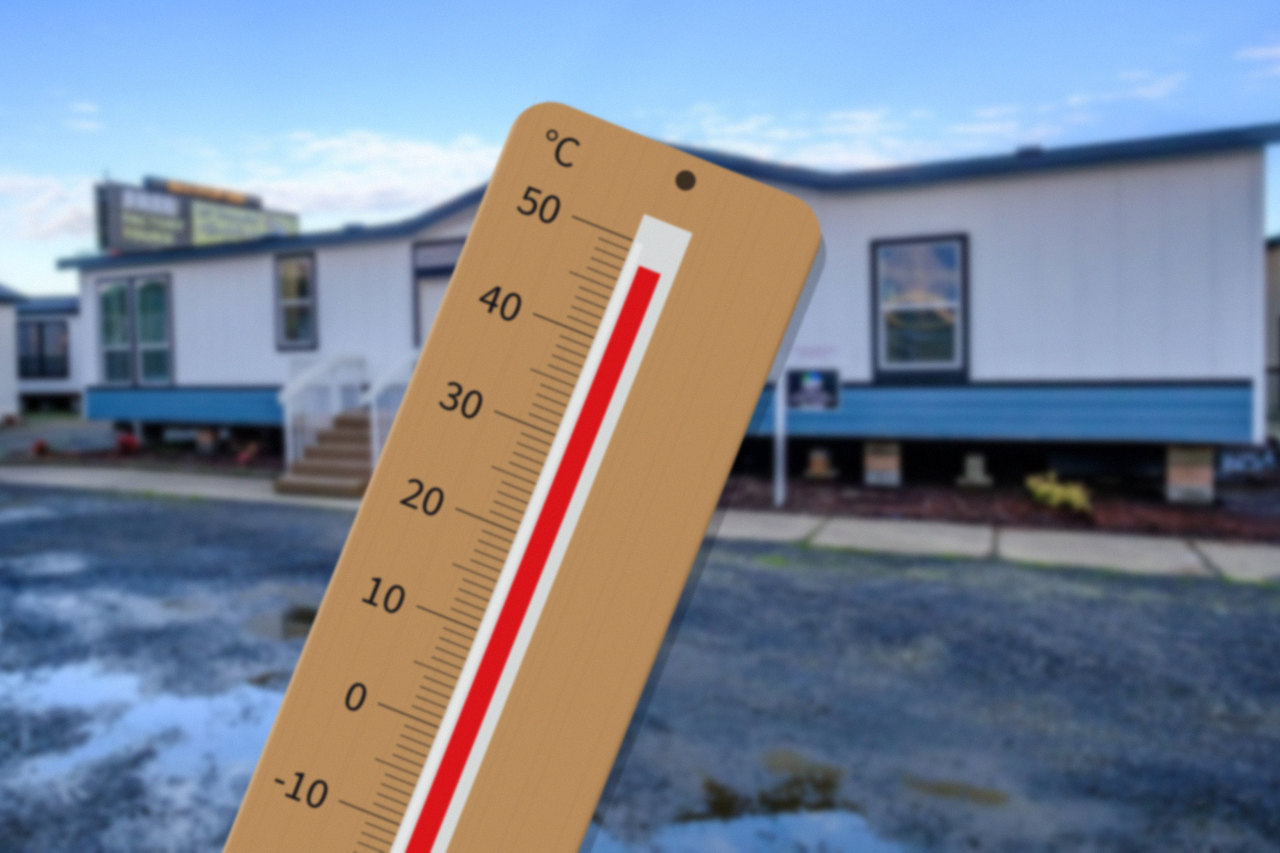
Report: value=48 unit=°C
